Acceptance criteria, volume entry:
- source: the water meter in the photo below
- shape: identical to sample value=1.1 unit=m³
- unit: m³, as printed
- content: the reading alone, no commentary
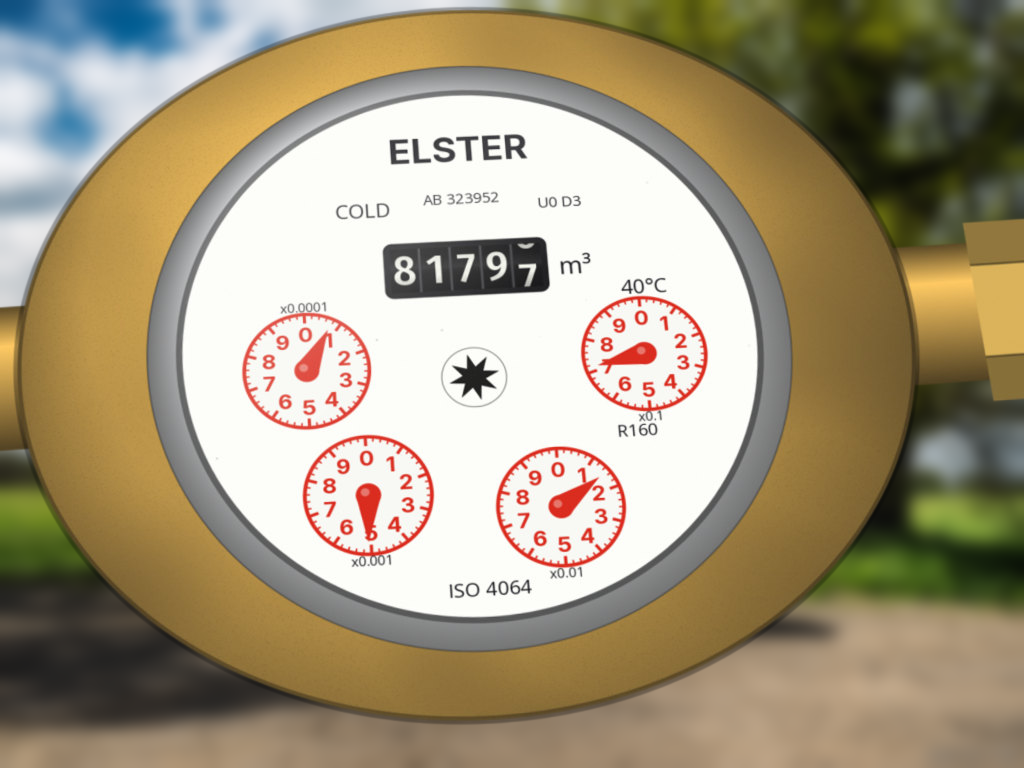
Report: value=81796.7150 unit=m³
